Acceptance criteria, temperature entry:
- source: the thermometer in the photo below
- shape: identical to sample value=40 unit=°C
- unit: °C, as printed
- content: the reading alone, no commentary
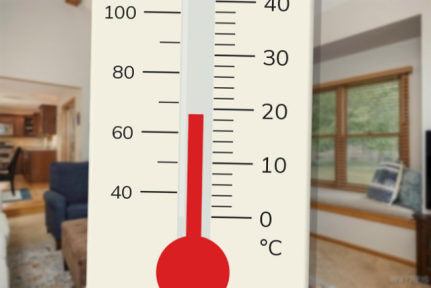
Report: value=19 unit=°C
